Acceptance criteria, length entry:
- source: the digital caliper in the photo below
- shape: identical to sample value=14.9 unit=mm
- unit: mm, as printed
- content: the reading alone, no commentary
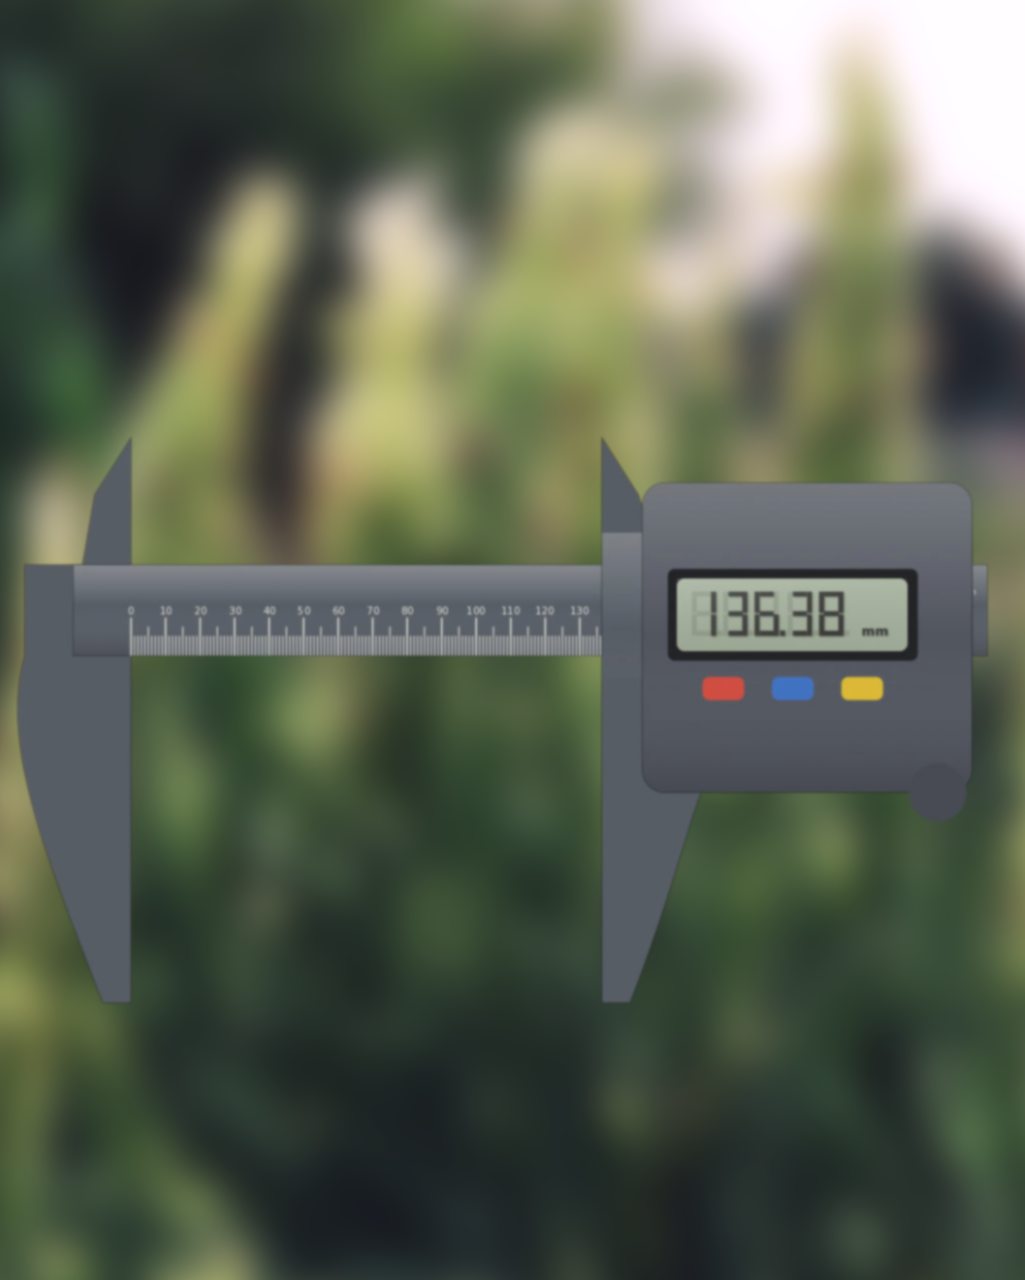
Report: value=136.38 unit=mm
